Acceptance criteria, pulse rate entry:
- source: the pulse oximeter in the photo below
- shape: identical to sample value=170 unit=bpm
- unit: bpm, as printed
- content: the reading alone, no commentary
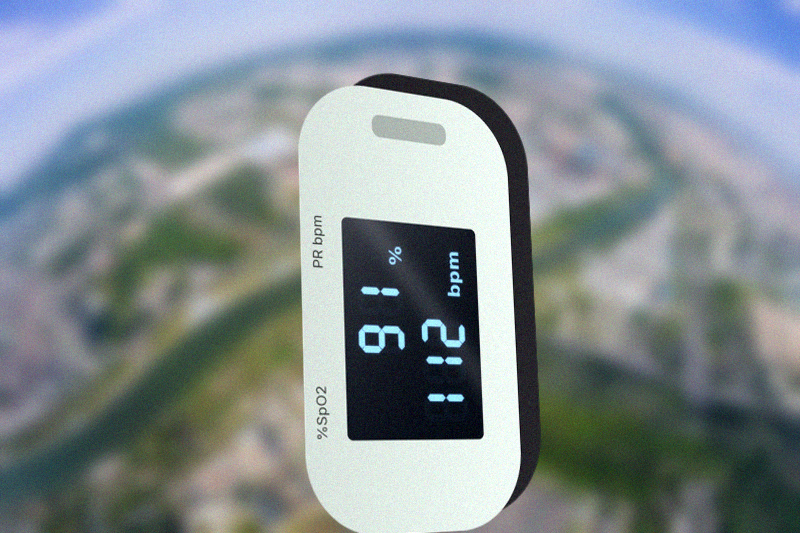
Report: value=112 unit=bpm
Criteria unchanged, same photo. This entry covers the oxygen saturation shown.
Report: value=91 unit=%
